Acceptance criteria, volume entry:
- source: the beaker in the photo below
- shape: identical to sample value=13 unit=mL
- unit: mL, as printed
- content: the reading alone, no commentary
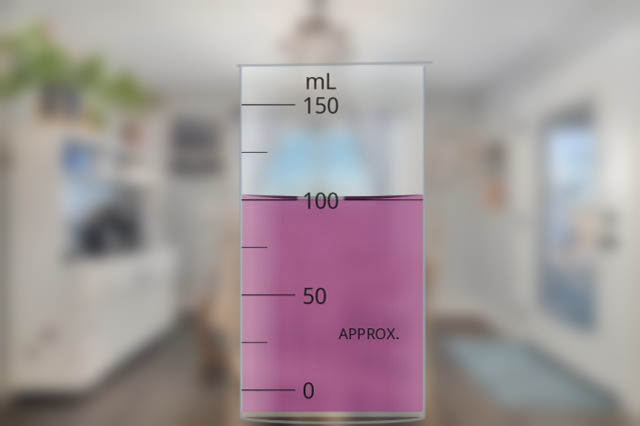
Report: value=100 unit=mL
